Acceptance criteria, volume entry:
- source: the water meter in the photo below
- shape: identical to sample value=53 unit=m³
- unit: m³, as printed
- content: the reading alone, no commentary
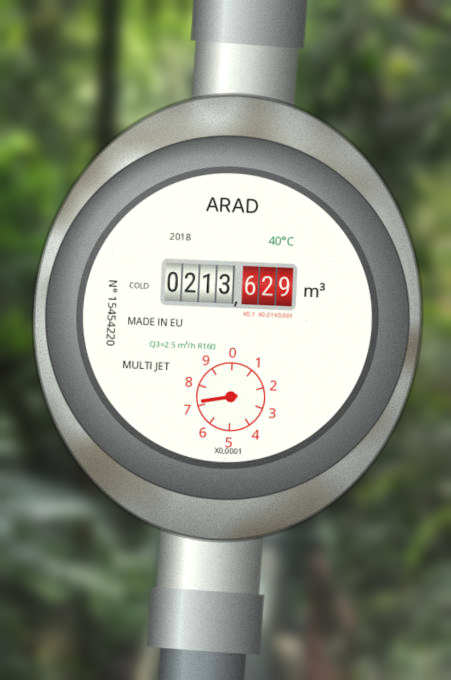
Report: value=213.6297 unit=m³
